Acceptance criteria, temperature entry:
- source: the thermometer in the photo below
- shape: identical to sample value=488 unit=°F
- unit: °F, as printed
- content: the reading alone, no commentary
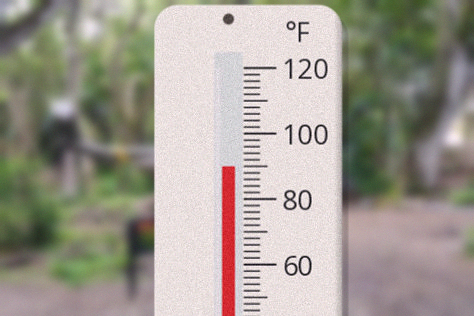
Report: value=90 unit=°F
